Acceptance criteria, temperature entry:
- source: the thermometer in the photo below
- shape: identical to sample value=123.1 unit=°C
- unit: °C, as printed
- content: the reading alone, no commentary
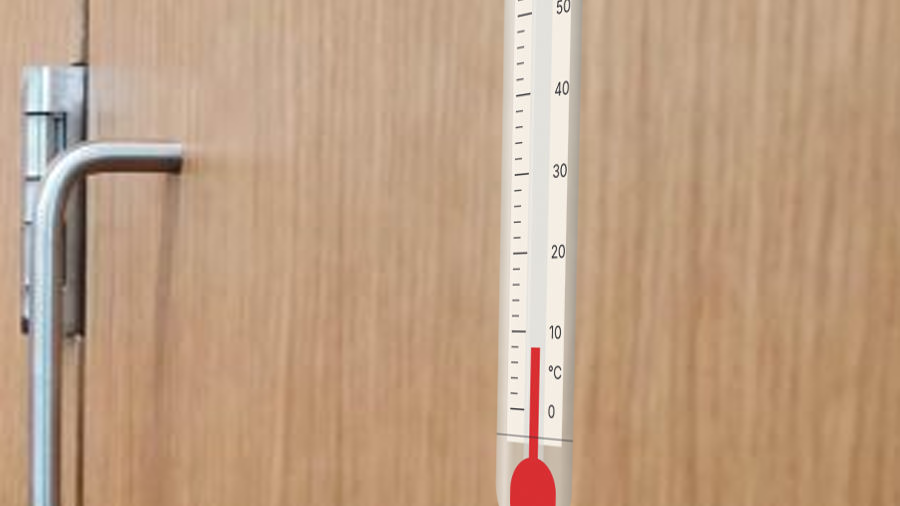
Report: value=8 unit=°C
